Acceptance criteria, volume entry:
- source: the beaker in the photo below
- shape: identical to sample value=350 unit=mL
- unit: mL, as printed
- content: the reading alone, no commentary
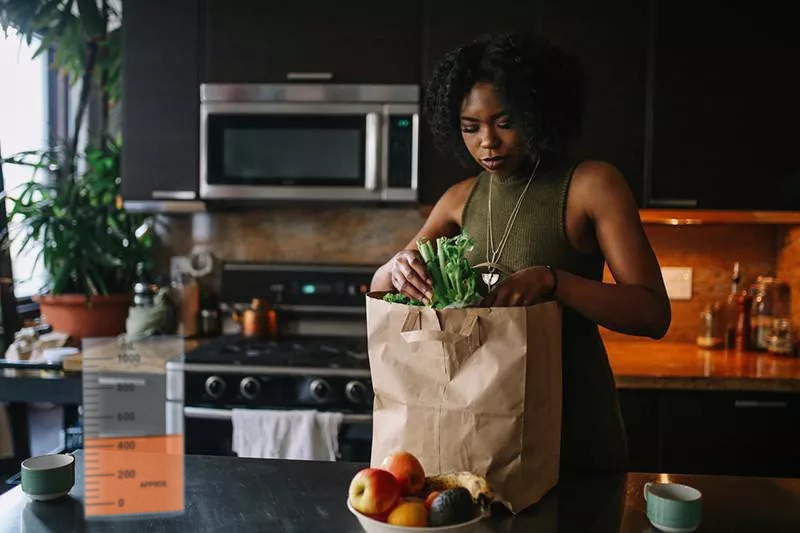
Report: value=450 unit=mL
